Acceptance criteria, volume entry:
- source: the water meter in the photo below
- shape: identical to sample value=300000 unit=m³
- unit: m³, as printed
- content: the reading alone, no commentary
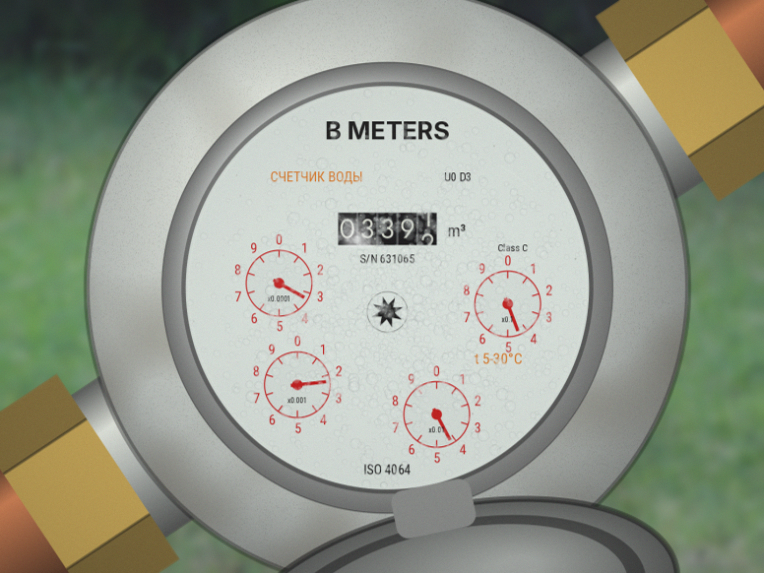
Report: value=3391.4423 unit=m³
